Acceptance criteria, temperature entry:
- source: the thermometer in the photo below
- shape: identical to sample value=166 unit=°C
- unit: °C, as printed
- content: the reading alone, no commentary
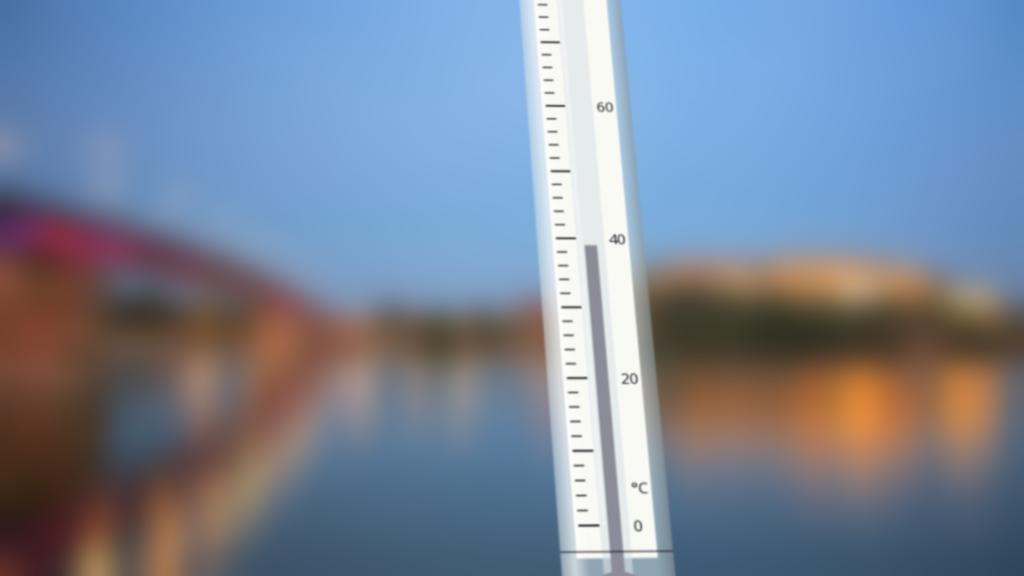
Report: value=39 unit=°C
